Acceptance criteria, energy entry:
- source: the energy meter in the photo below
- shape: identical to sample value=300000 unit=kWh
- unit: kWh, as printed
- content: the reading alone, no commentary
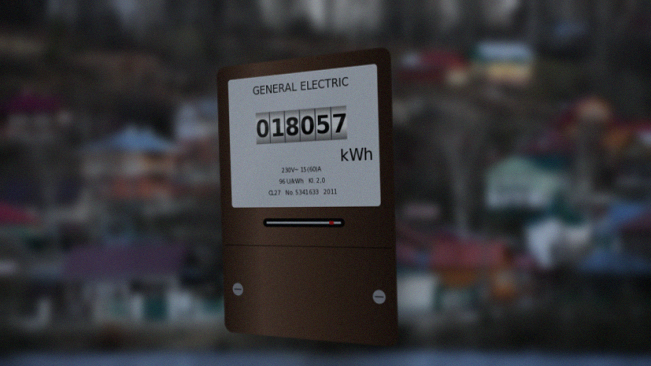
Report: value=18057 unit=kWh
